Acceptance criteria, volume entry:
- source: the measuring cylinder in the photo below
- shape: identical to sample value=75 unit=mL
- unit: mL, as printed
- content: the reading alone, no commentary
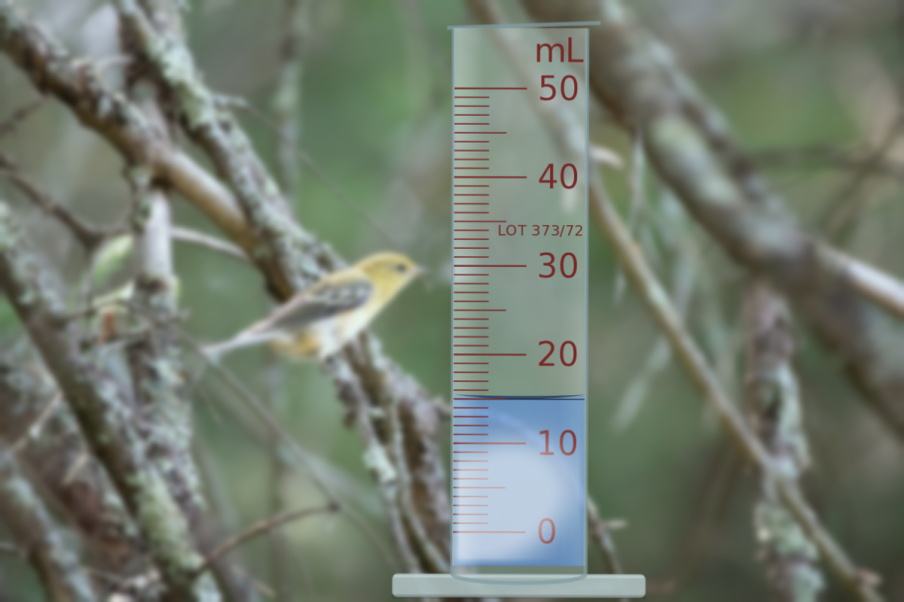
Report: value=15 unit=mL
